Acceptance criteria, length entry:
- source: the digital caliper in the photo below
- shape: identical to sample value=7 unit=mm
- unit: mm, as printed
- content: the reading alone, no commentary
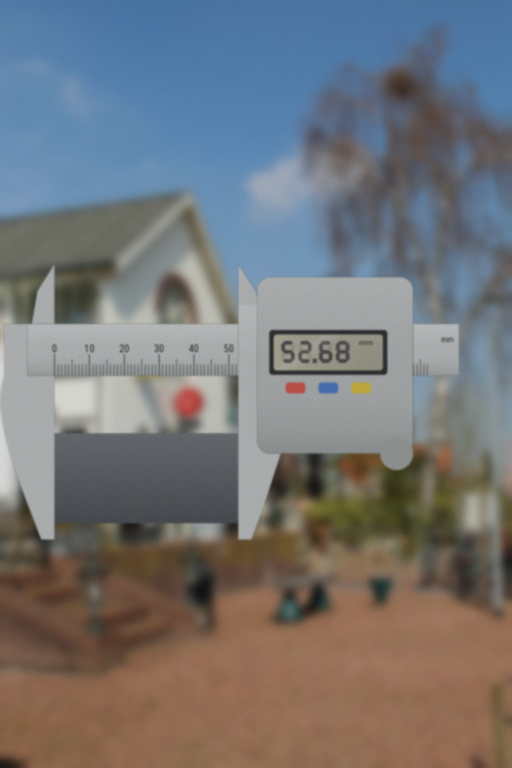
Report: value=52.68 unit=mm
